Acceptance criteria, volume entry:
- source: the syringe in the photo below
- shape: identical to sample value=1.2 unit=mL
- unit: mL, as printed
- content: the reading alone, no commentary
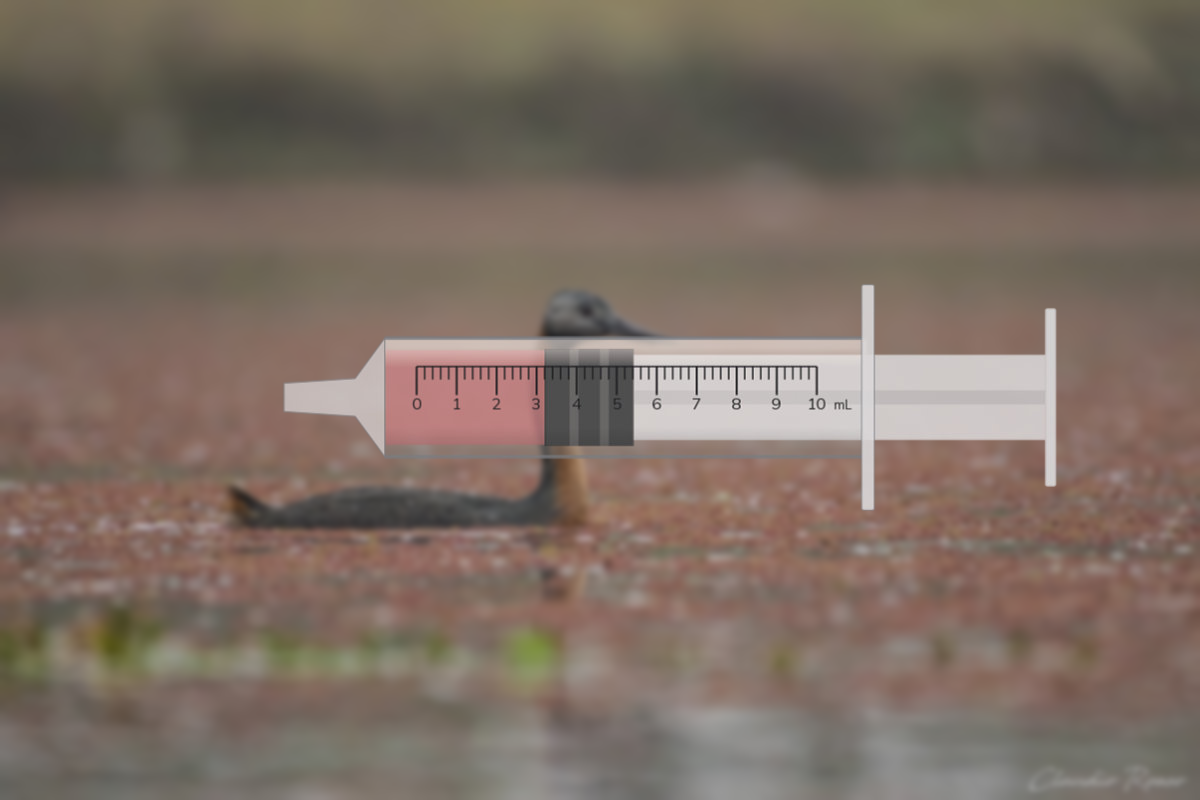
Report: value=3.2 unit=mL
